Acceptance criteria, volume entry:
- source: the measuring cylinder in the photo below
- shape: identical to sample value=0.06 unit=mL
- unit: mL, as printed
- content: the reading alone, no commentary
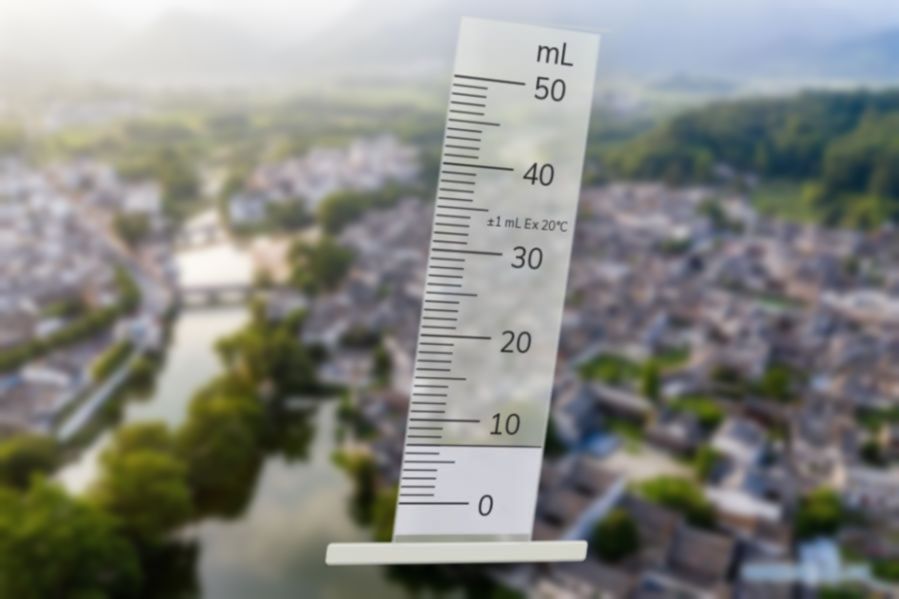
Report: value=7 unit=mL
